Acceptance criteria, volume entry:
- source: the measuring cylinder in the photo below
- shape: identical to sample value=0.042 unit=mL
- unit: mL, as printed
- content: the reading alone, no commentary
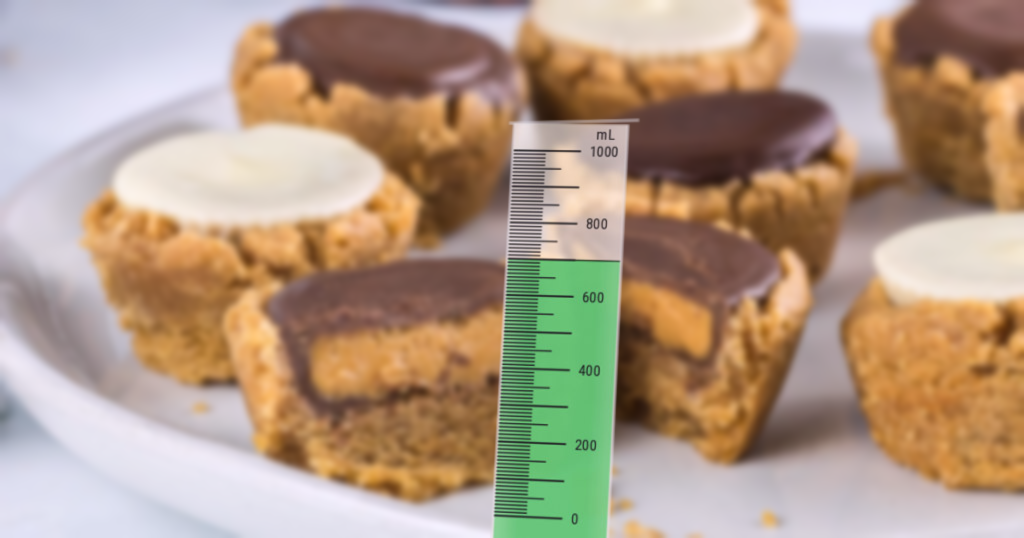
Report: value=700 unit=mL
